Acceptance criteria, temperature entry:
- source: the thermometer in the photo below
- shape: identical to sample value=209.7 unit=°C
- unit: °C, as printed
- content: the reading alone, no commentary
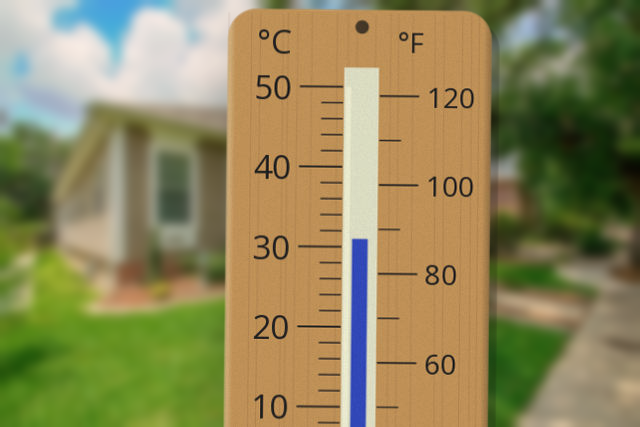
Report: value=31 unit=°C
